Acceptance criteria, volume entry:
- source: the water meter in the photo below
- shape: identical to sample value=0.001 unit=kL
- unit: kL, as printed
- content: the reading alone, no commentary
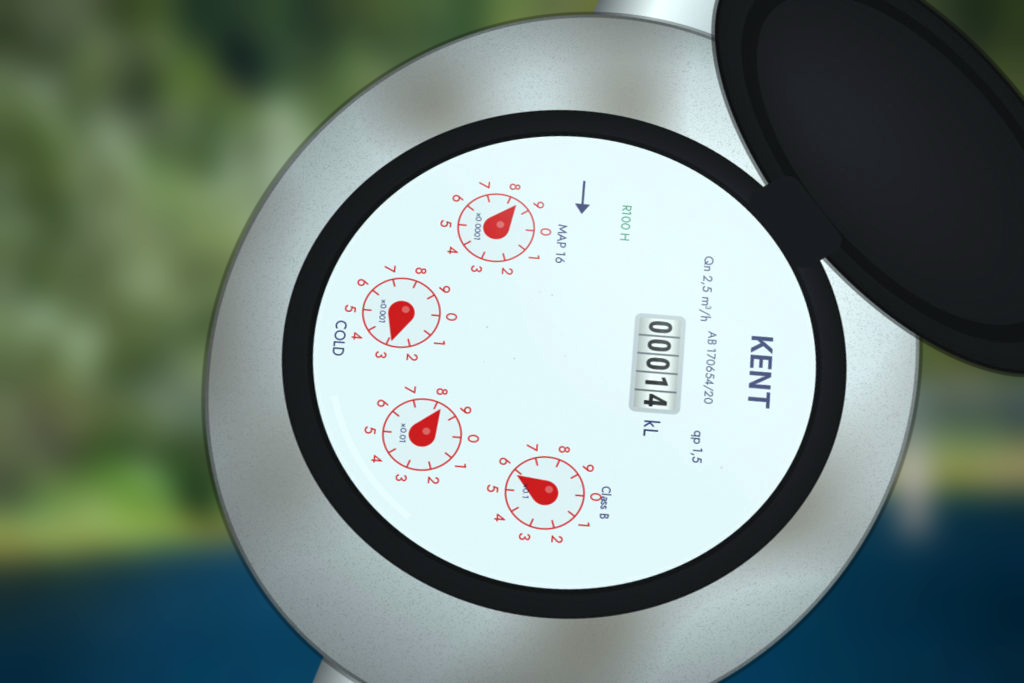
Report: value=14.5828 unit=kL
